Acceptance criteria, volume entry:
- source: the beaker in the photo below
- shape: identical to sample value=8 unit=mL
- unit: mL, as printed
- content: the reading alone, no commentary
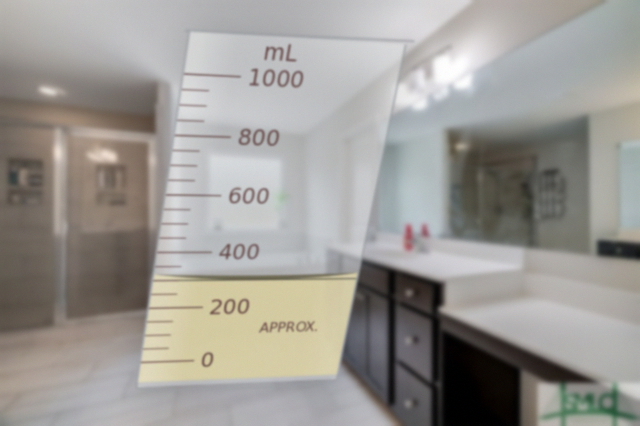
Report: value=300 unit=mL
